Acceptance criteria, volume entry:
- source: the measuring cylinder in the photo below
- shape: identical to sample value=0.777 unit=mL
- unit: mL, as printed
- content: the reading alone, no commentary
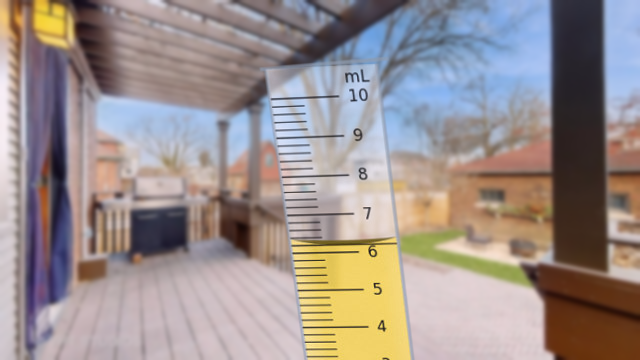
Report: value=6.2 unit=mL
